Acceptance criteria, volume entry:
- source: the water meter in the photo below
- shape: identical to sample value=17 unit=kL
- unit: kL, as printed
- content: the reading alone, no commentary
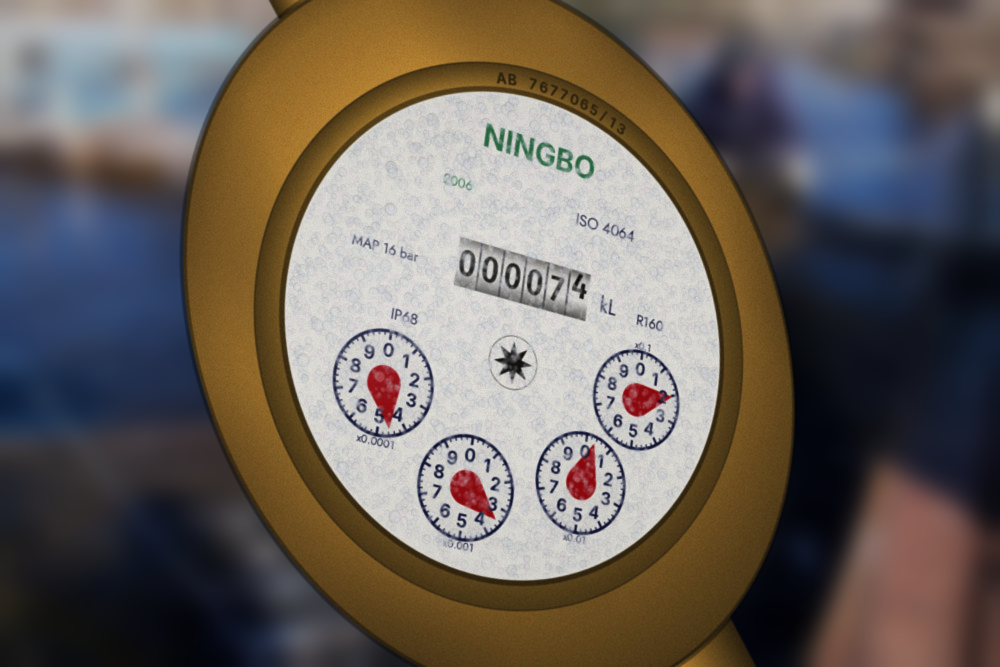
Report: value=74.2034 unit=kL
